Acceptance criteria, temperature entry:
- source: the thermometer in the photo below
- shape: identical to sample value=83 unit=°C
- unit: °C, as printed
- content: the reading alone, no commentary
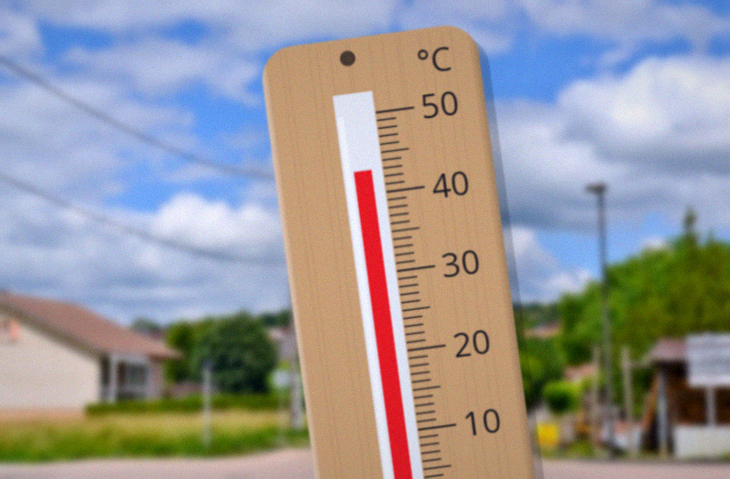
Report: value=43 unit=°C
